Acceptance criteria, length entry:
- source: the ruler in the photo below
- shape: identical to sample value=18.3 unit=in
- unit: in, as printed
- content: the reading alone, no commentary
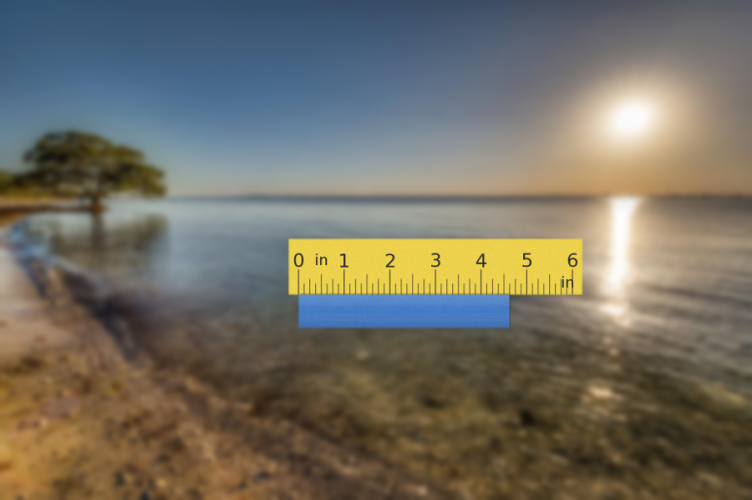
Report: value=4.625 unit=in
